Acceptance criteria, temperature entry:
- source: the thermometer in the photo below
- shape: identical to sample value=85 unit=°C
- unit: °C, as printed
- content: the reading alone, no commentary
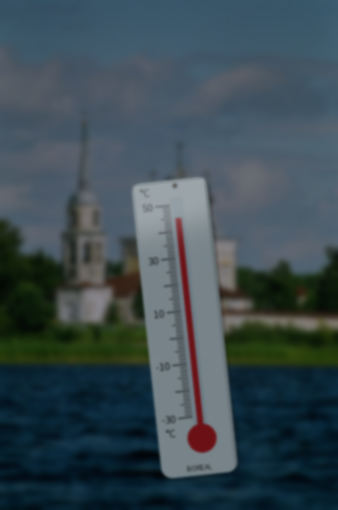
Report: value=45 unit=°C
